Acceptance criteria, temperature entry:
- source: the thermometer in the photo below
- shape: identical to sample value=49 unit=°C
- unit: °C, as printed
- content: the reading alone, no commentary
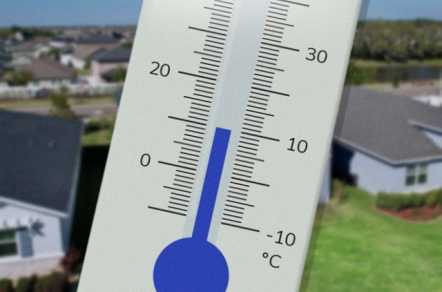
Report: value=10 unit=°C
